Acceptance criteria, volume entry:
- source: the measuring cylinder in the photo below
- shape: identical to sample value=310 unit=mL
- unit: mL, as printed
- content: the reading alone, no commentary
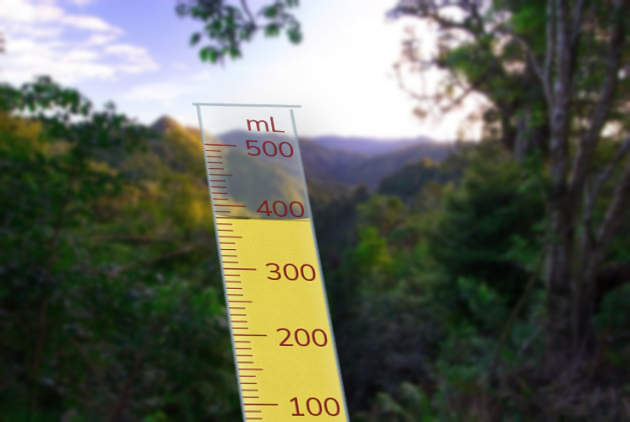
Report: value=380 unit=mL
